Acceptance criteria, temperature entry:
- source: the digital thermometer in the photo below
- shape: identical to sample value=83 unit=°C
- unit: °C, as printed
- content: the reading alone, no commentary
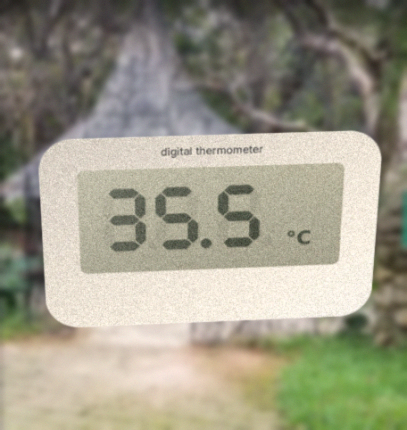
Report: value=35.5 unit=°C
